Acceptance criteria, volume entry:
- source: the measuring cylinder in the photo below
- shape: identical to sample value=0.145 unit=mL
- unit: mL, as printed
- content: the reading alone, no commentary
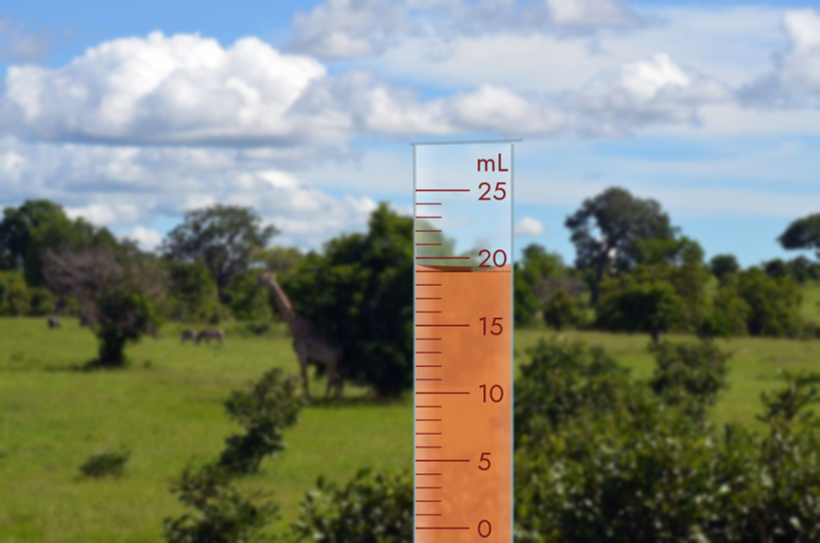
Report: value=19 unit=mL
